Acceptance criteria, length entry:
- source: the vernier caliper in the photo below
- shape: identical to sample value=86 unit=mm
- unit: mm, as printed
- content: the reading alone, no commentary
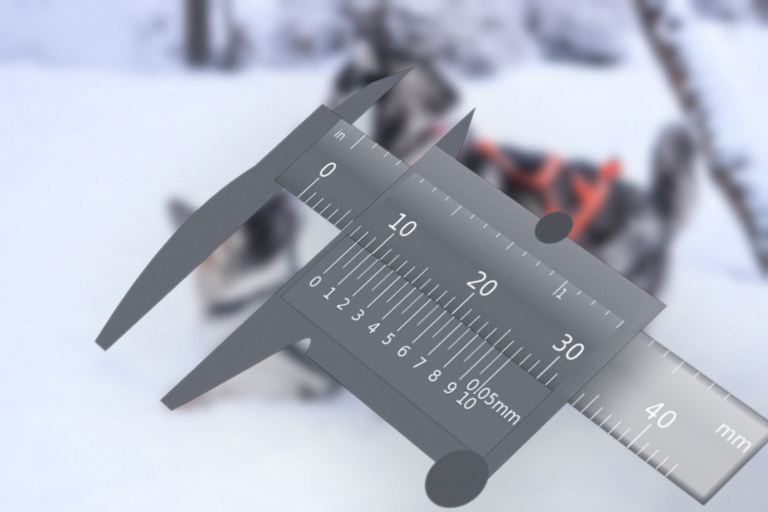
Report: value=8.0 unit=mm
